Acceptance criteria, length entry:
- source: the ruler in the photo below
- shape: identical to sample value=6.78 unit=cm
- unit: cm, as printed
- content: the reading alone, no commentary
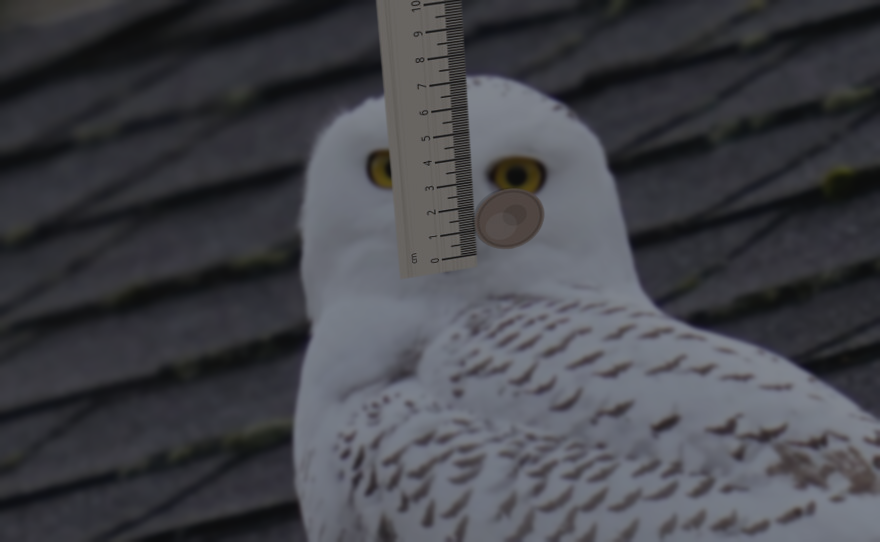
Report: value=2.5 unit=cm
